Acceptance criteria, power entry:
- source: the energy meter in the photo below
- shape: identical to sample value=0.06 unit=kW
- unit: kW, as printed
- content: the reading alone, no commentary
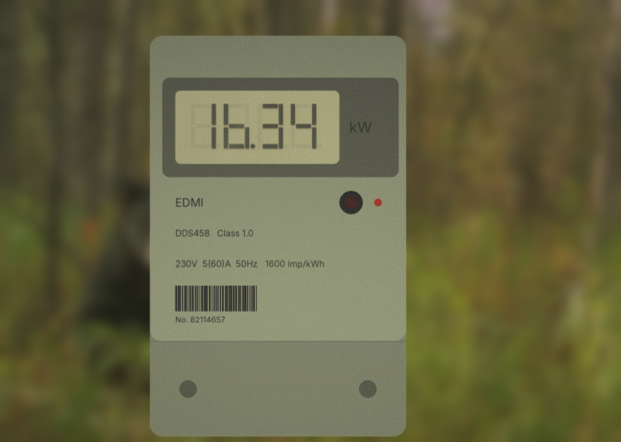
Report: value=16.34 unit=kW
